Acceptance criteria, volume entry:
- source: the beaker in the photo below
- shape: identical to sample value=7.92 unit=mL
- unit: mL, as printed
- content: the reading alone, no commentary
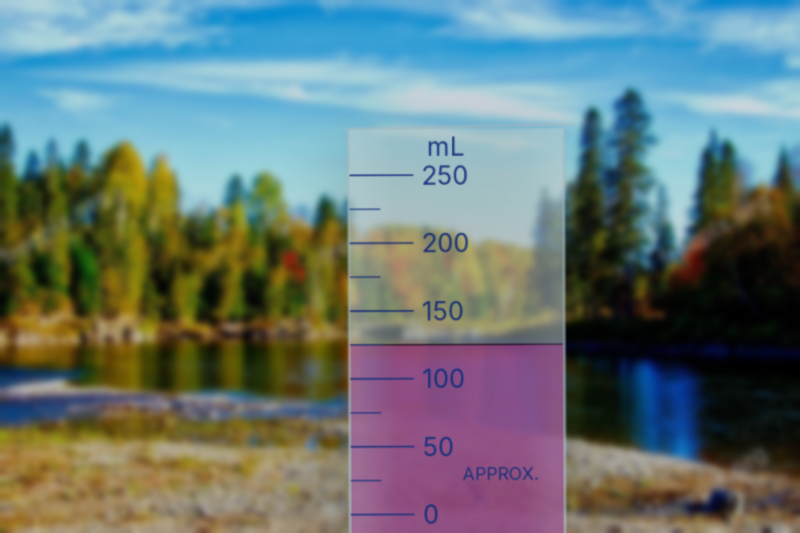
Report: value=125 unit=mL
